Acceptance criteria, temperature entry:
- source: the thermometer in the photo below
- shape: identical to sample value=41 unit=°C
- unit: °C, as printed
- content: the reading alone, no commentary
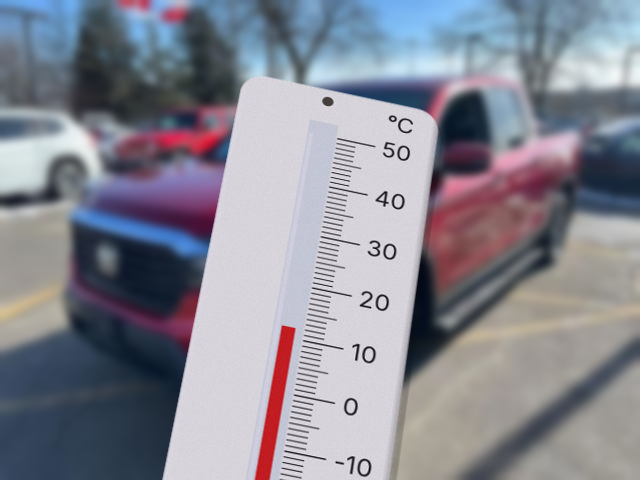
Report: value=12 unit=°C
